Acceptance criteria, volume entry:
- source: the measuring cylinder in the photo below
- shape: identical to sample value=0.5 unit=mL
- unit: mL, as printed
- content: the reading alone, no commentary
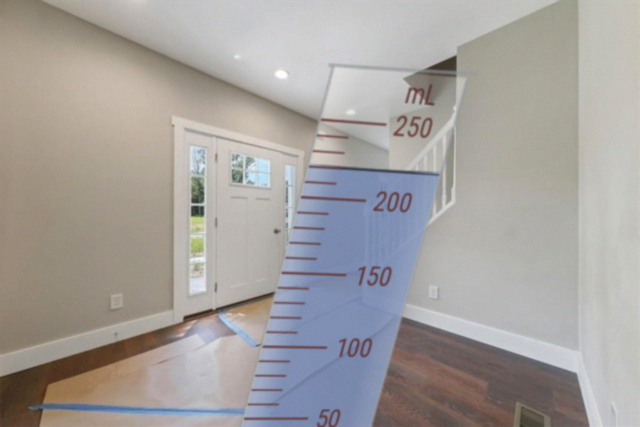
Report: value=220 unit=mL
